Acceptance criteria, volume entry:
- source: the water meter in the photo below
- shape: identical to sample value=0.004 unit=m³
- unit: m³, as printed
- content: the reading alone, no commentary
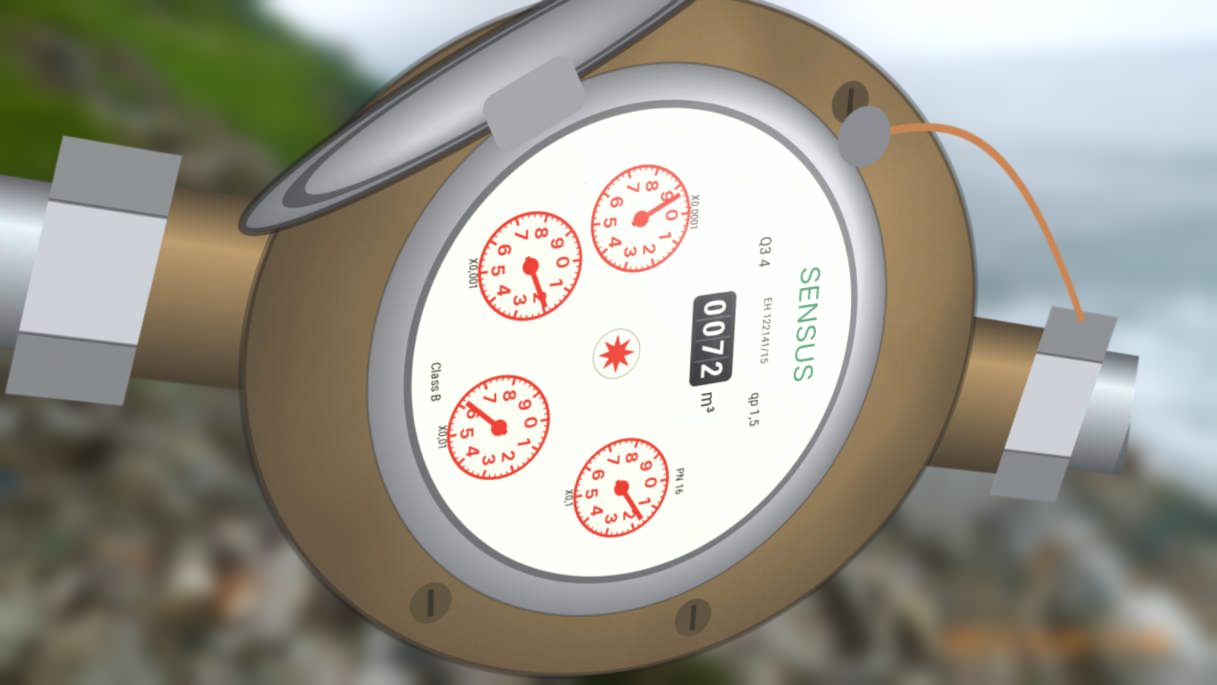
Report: value=72.1619 unit=m³
